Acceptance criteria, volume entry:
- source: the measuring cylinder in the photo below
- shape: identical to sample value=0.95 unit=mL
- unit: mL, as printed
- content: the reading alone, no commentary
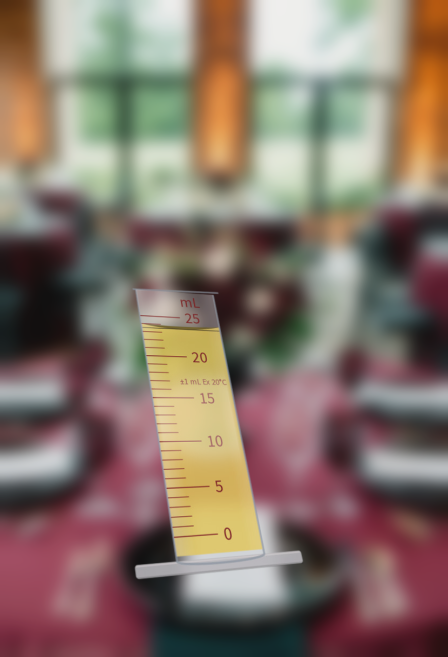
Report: value=23.5 unit=mL
